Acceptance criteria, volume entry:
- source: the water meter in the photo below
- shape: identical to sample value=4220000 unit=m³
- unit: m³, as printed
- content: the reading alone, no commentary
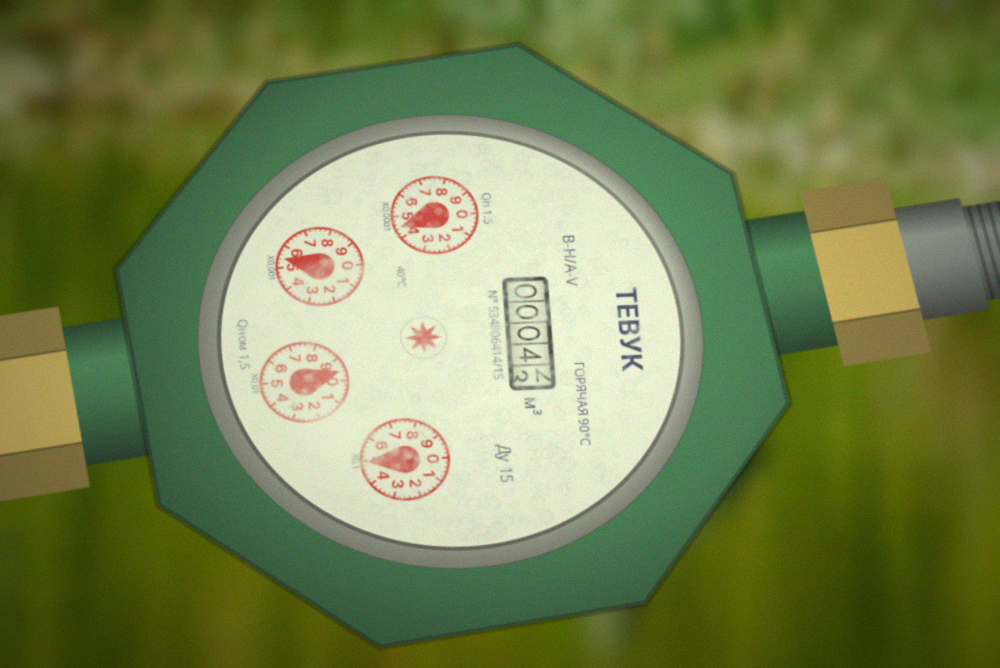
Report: value=42.4954 unit=m³
